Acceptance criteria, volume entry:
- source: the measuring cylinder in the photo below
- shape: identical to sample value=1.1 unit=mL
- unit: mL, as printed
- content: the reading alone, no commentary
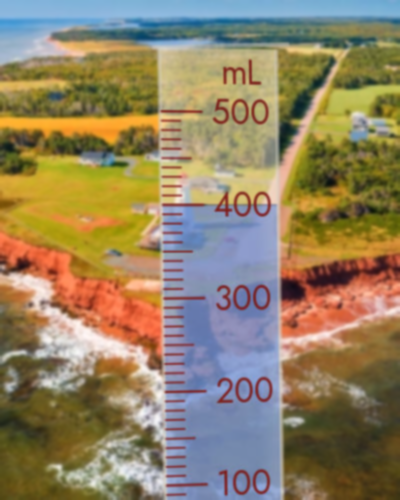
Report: value=400 unit=mL
